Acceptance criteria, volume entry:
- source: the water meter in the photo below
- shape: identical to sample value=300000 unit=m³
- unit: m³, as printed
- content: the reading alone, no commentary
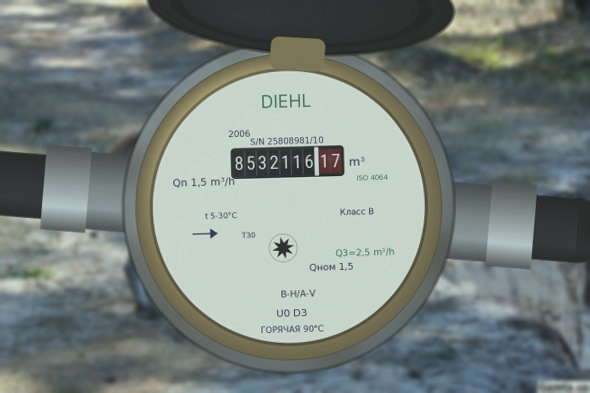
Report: value=8532116.17 unit=m³
